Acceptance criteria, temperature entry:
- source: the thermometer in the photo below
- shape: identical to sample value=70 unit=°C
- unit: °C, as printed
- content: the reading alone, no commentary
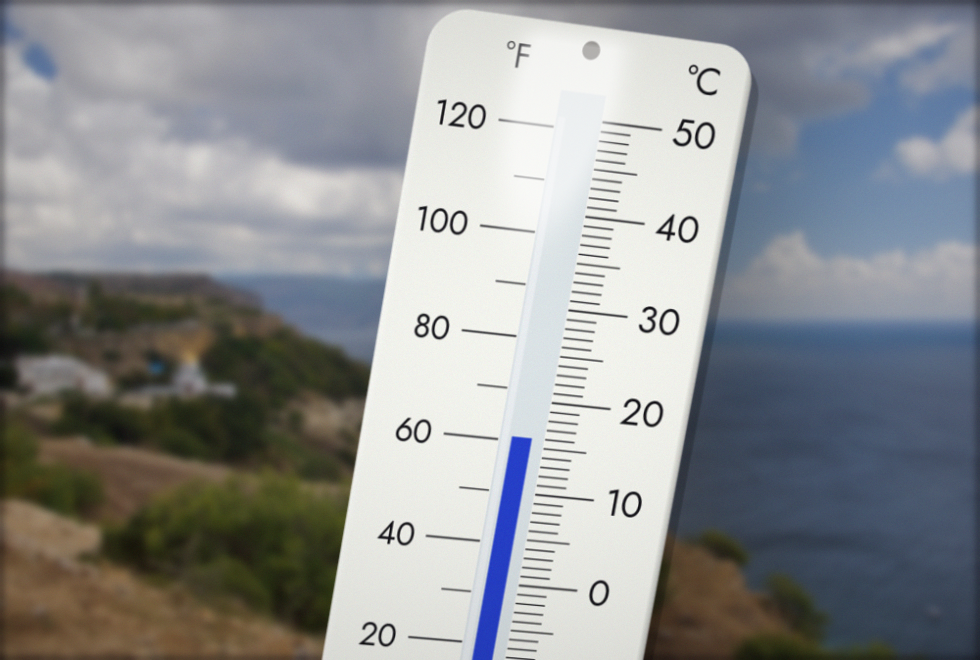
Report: value=16 unit=°C
